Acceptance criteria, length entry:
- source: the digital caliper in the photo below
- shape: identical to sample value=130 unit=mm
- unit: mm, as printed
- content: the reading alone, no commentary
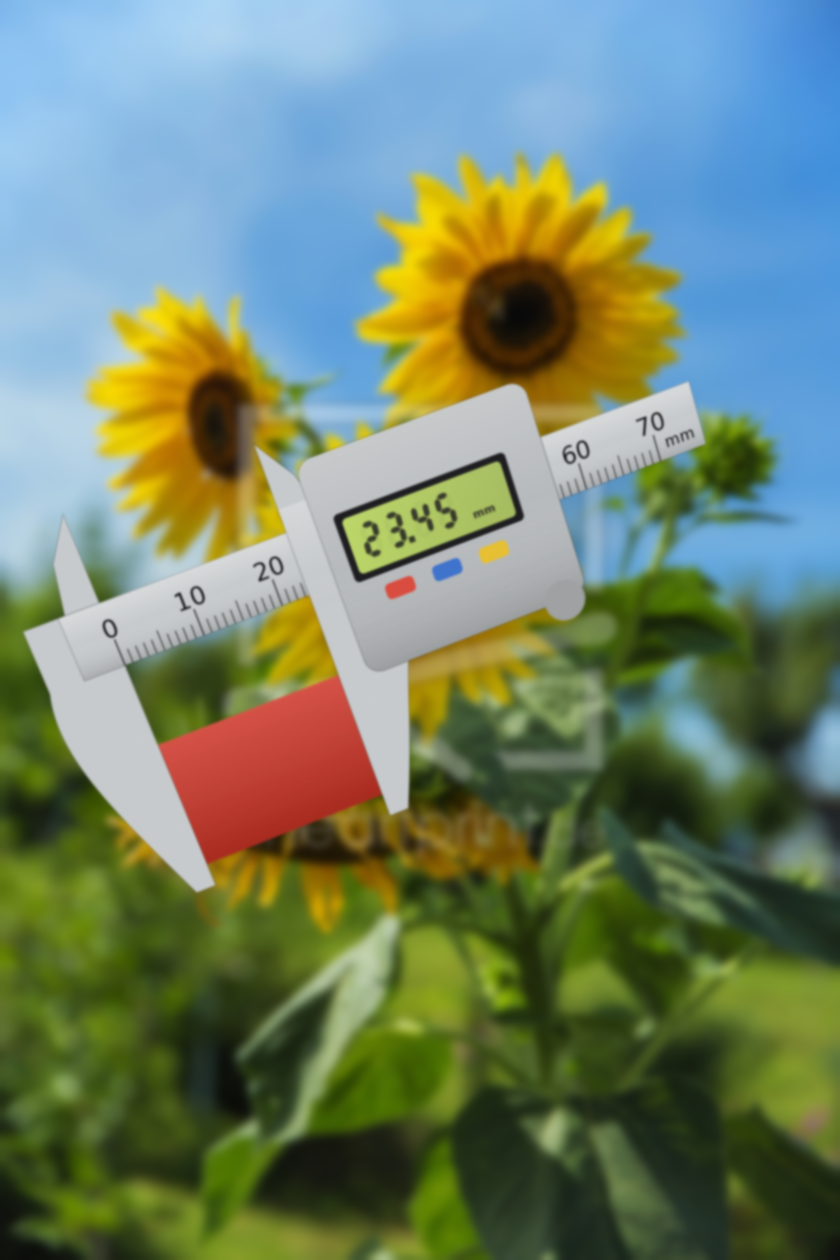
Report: value=23.45 unit=mm
